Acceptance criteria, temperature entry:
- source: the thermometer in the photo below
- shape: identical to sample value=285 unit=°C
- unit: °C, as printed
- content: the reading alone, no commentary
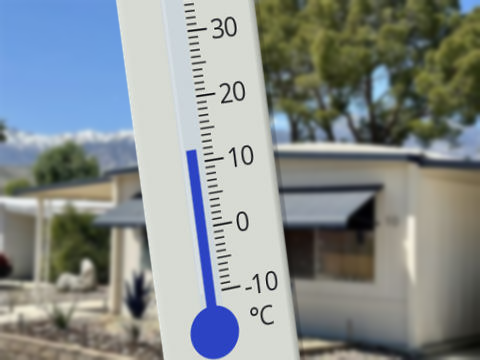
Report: value=12 unit=°C
